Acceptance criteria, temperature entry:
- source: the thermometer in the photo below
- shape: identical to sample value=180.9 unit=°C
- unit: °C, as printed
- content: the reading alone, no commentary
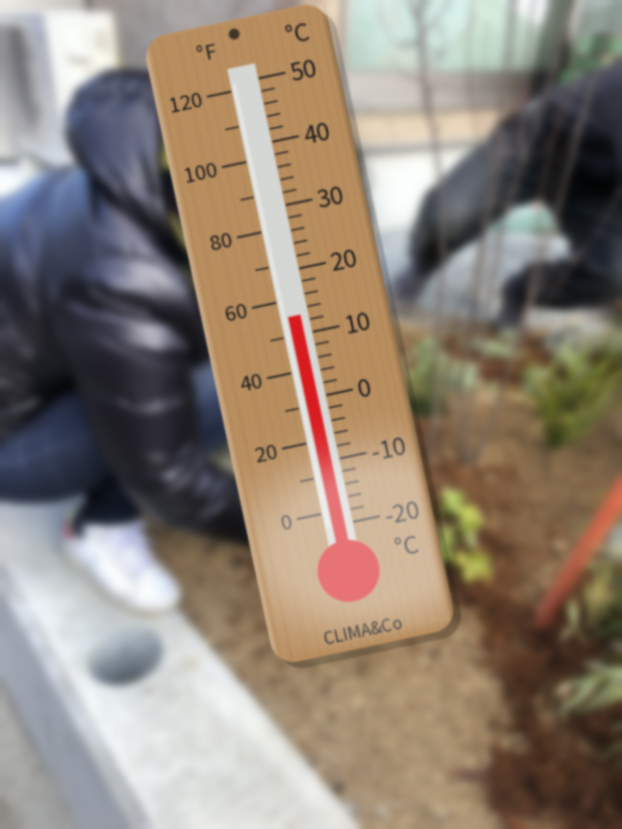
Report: value=13 unit=°C
